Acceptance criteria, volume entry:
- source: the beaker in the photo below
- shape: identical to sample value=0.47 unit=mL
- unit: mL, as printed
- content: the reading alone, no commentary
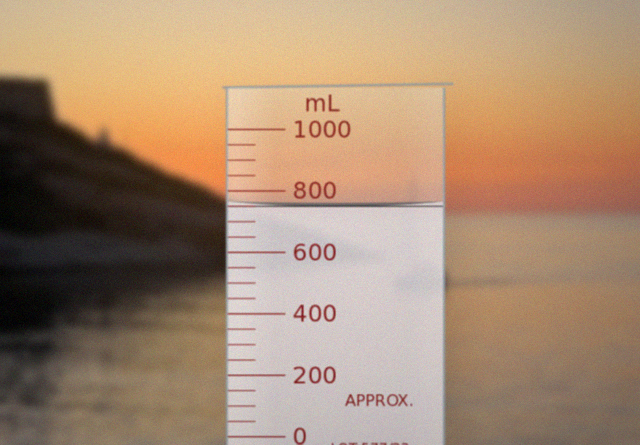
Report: value=750 unit=mL
